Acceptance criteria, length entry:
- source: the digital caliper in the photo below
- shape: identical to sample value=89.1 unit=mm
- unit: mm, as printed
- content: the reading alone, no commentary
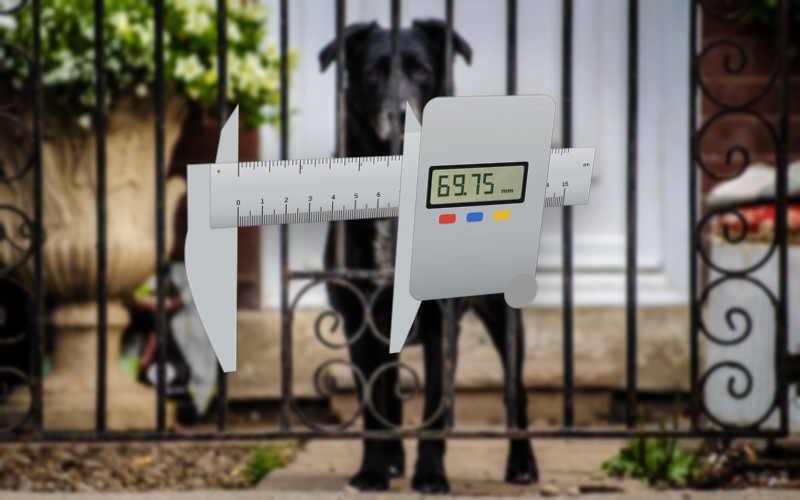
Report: value=69.75 unit=mm
